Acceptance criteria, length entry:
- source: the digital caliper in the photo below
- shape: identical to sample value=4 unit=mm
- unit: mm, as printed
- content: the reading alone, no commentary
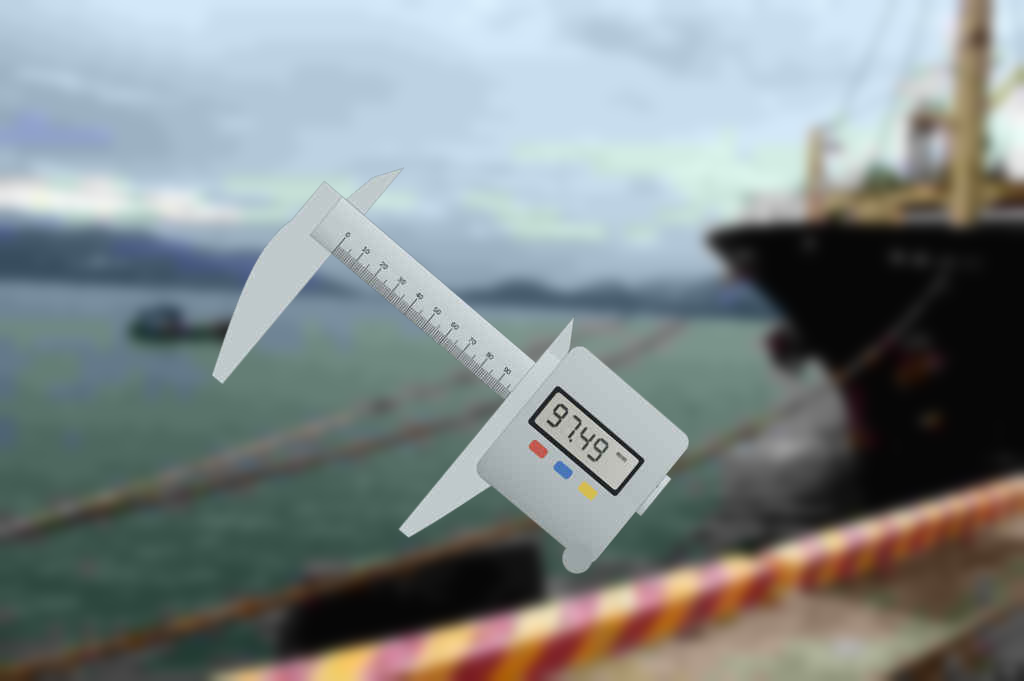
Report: value=97.49 unit=mm
